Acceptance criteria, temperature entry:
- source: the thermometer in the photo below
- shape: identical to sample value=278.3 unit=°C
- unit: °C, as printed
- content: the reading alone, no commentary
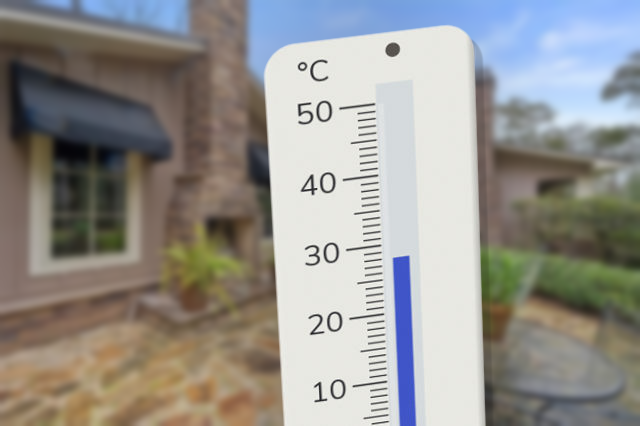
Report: value=28 unit=°C
